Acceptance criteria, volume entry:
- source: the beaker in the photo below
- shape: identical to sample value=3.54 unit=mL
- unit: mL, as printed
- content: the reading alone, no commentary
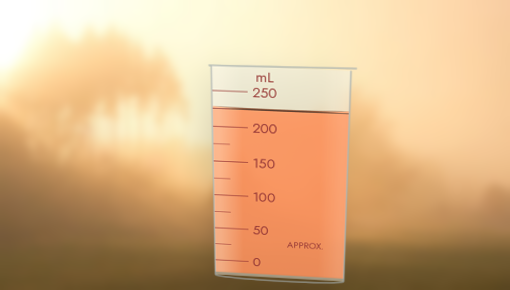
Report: value=225 unit=mL
